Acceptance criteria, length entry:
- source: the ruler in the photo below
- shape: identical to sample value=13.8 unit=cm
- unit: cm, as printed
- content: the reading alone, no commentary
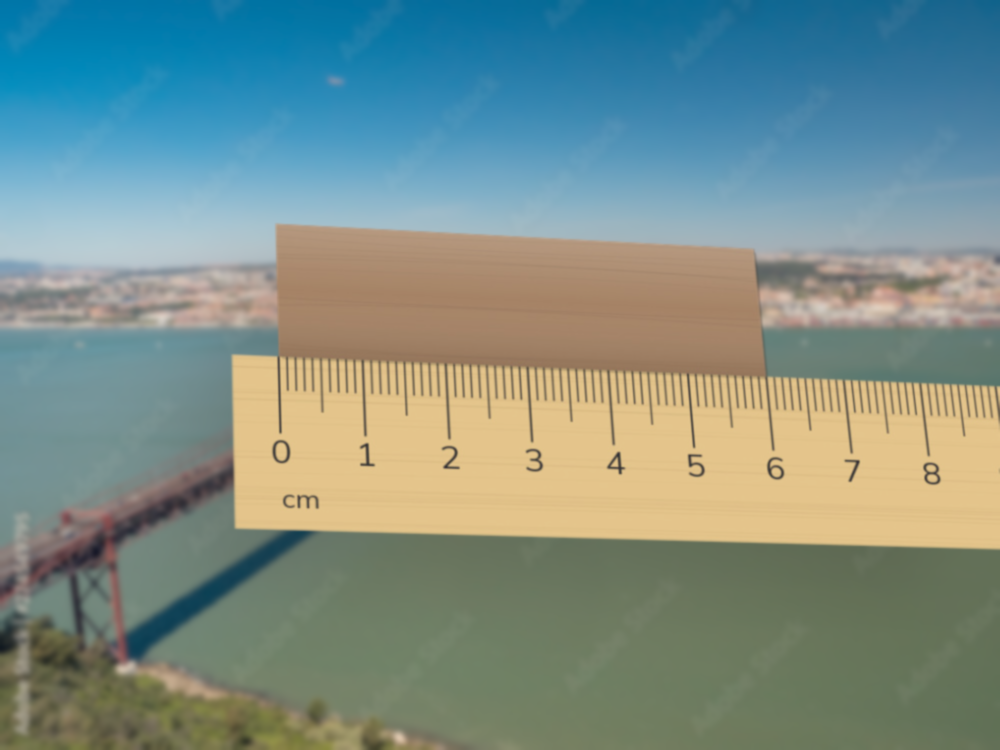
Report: value=6 unit=cm
